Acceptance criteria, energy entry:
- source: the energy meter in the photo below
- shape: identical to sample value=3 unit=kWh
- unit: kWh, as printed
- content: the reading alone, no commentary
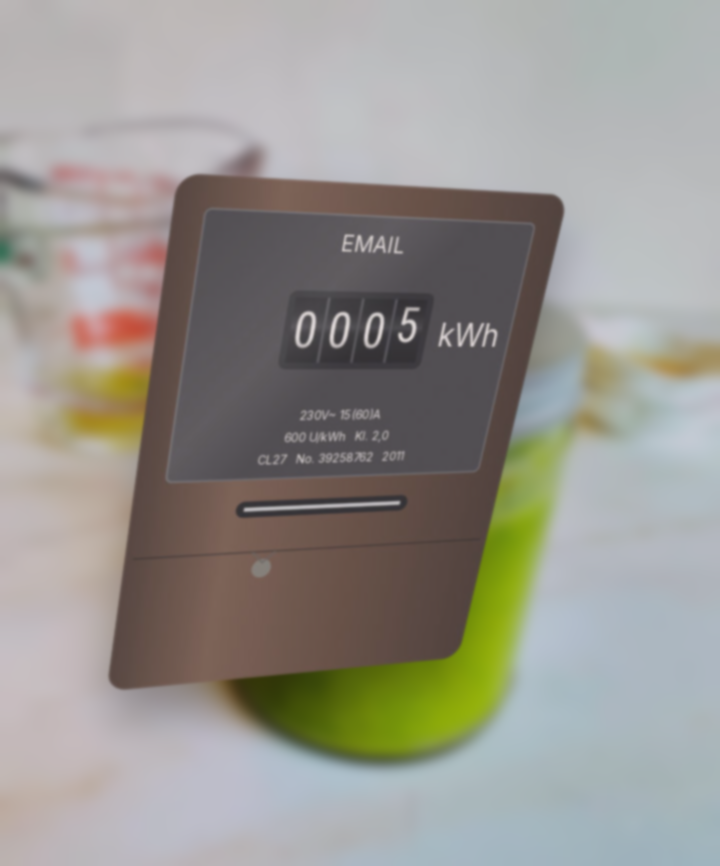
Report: value=5 unit=kWh
